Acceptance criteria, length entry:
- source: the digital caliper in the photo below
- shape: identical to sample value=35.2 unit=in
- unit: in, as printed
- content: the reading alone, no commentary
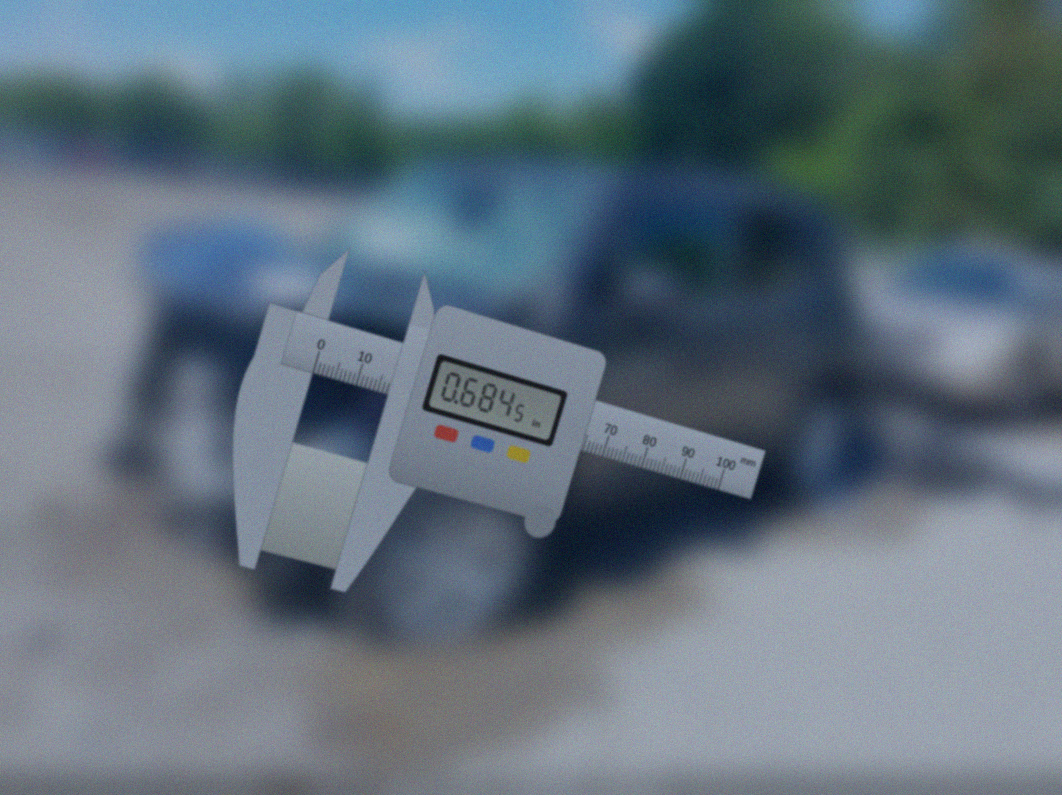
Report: value=0.6845 unit=in
